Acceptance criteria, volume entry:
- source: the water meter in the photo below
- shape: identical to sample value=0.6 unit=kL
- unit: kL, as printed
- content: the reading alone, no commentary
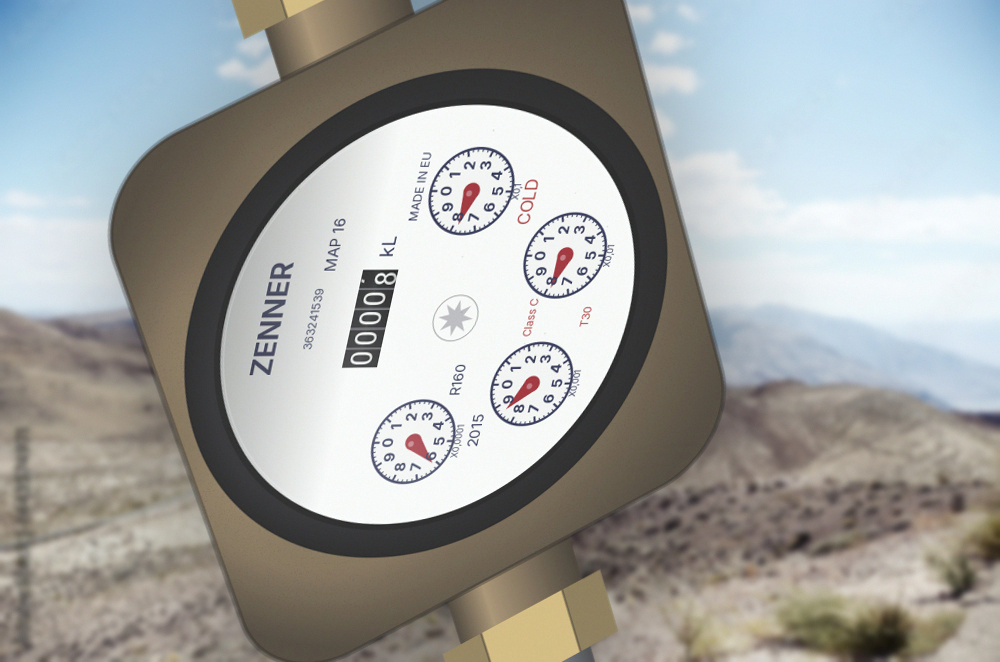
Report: value=7.7786 unit=kL
